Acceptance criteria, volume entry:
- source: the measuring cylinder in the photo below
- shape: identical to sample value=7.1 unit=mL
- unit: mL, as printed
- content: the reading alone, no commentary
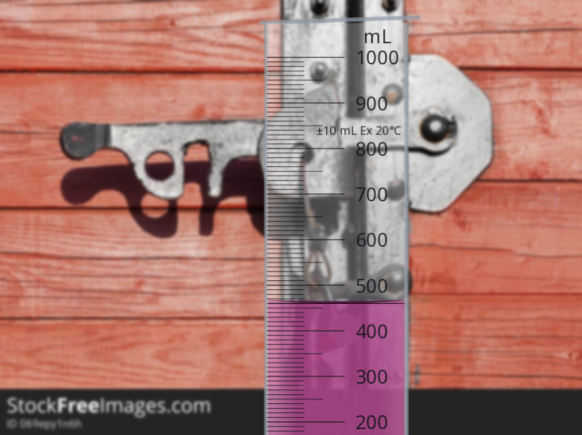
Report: value=460 unit=mL
